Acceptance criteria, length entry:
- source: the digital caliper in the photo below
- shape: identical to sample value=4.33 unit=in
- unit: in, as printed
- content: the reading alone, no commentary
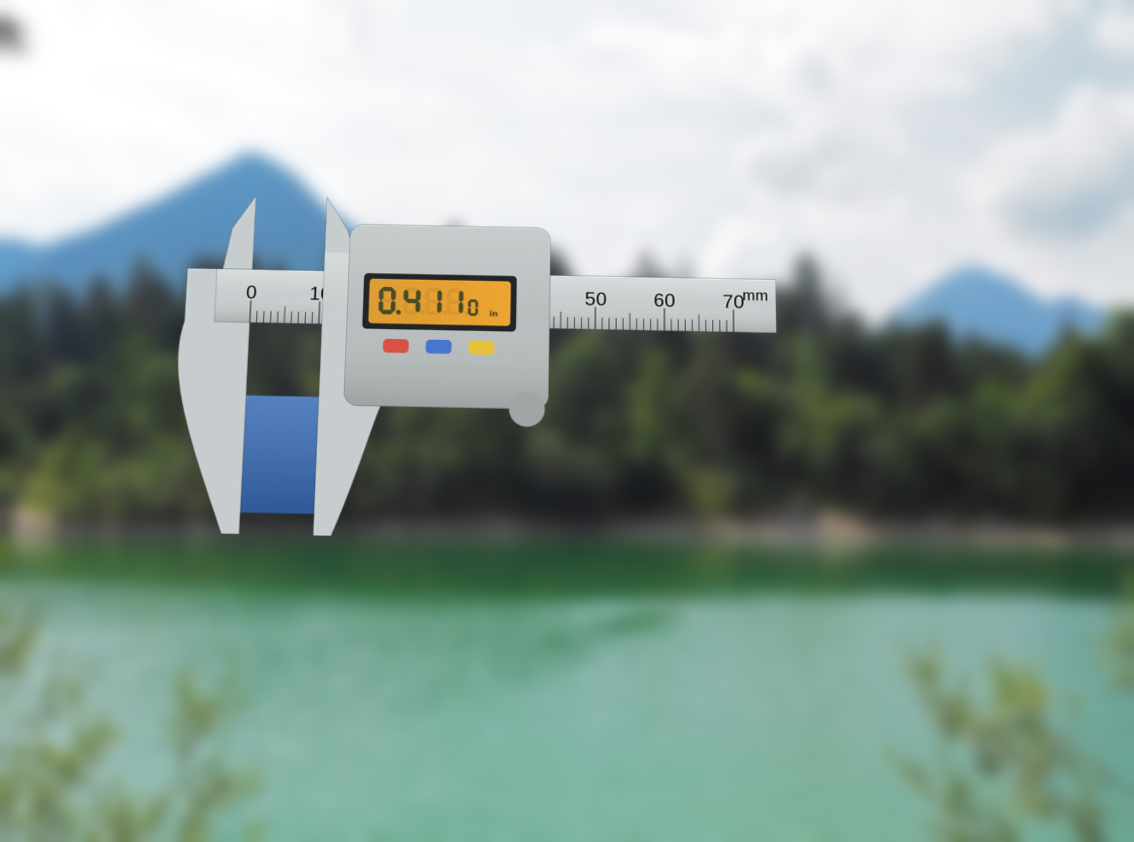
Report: value=0.4110 unit=in
